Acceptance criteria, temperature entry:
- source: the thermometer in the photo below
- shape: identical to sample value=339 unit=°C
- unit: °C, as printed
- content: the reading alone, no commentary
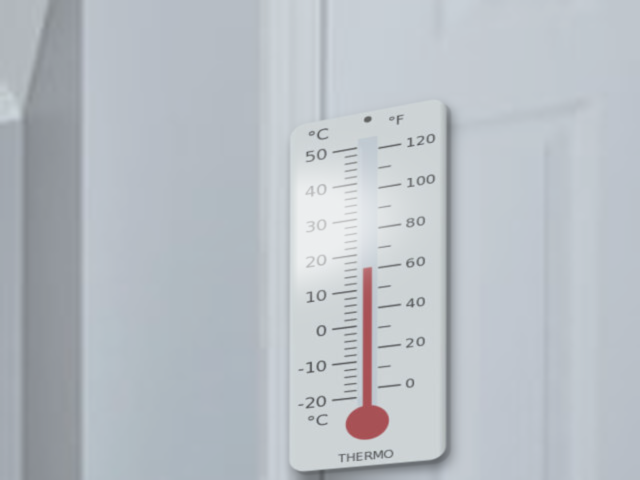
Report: value=16 unit=°C
